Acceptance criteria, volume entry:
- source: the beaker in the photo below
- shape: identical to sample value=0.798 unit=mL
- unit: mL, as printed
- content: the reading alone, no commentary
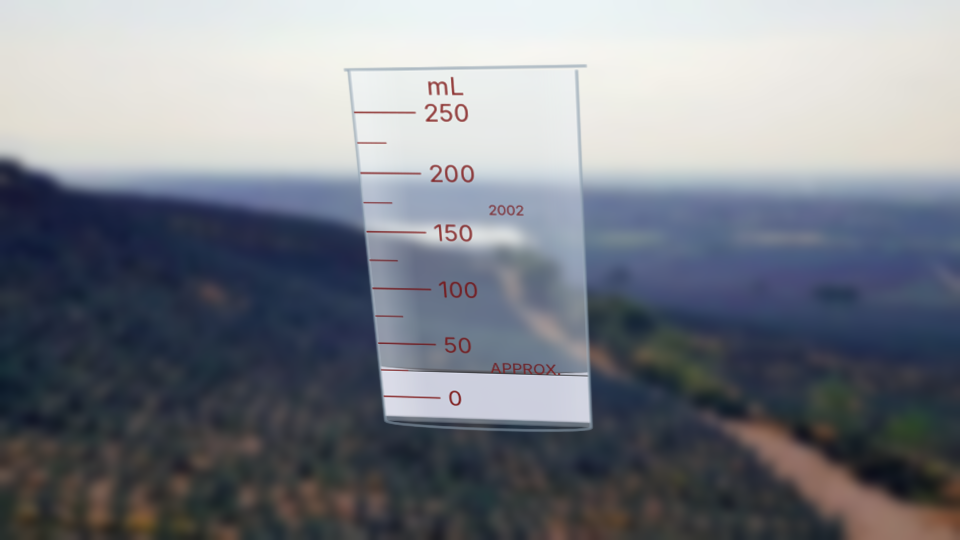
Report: value=25 unit=mL
